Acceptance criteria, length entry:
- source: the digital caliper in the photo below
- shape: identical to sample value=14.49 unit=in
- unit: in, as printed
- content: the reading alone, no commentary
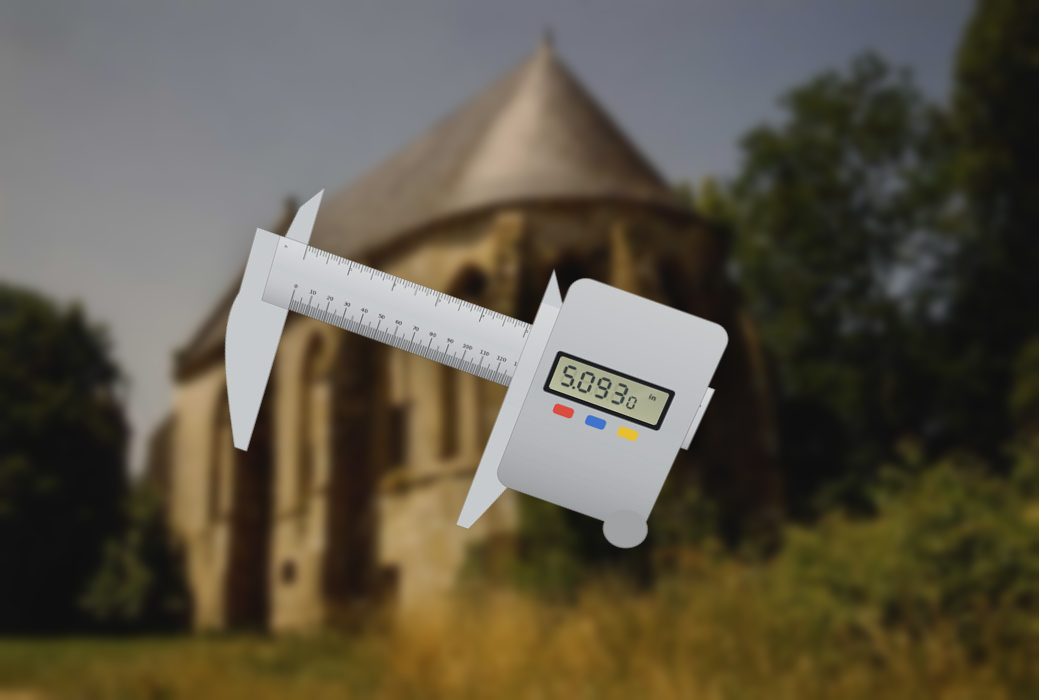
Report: value=5.0930 unit=in
